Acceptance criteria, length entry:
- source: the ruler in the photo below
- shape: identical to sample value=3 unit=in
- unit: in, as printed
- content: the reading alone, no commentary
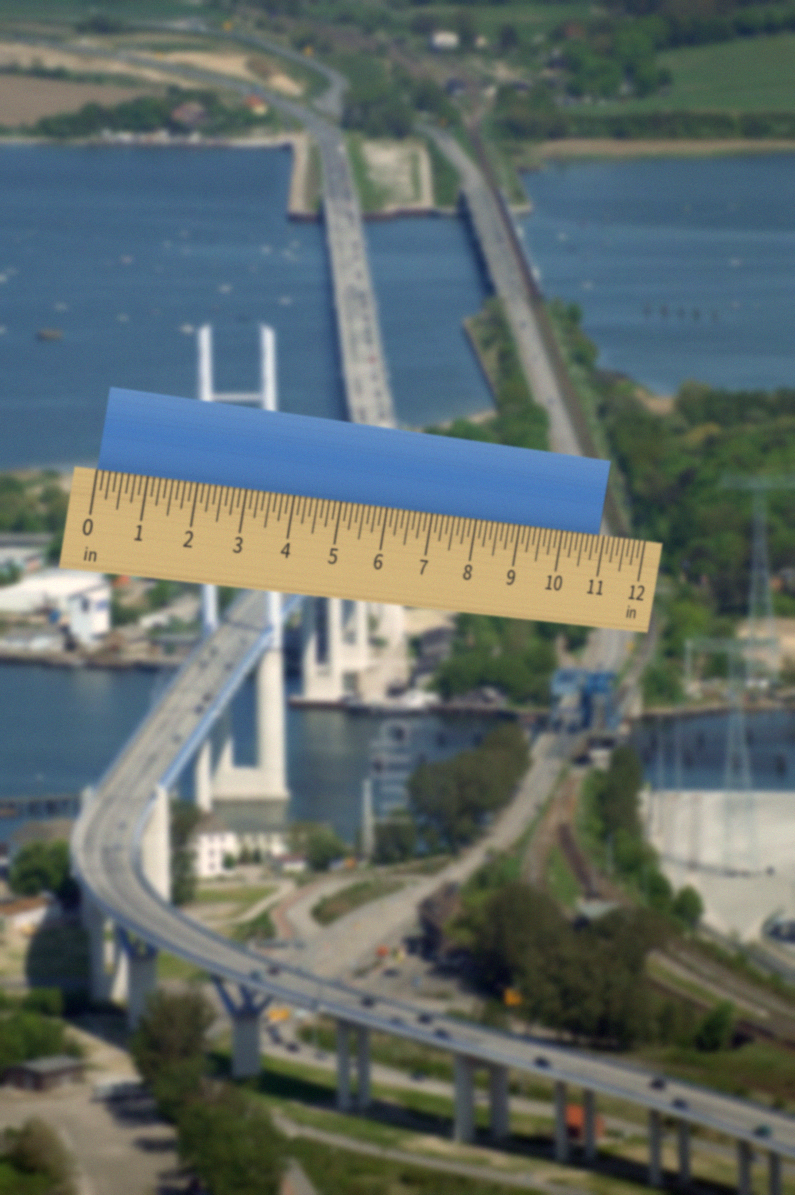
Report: value=10.875 unit=in
